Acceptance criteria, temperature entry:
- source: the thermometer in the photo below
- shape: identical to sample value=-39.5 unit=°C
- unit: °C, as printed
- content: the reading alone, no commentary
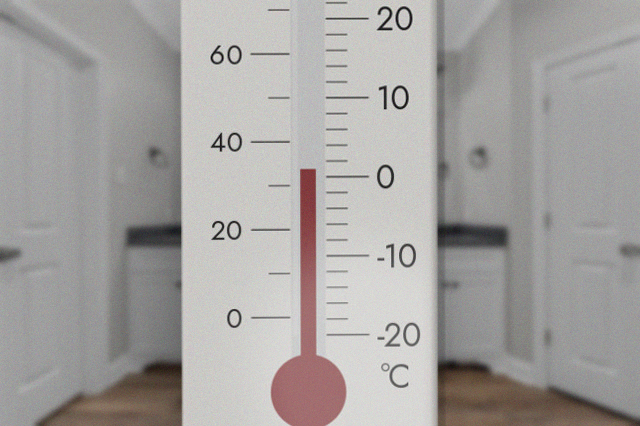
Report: value=1 unit=°C
